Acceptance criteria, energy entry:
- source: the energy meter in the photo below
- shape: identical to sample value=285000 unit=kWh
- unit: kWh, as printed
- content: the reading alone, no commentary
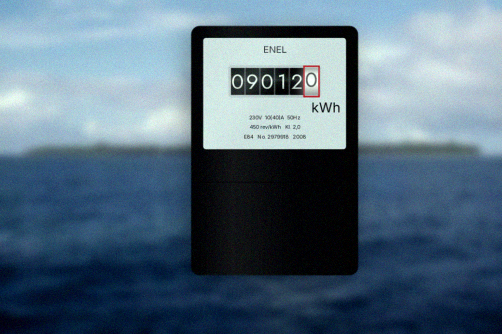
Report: value=9012.0 unit=kWh
